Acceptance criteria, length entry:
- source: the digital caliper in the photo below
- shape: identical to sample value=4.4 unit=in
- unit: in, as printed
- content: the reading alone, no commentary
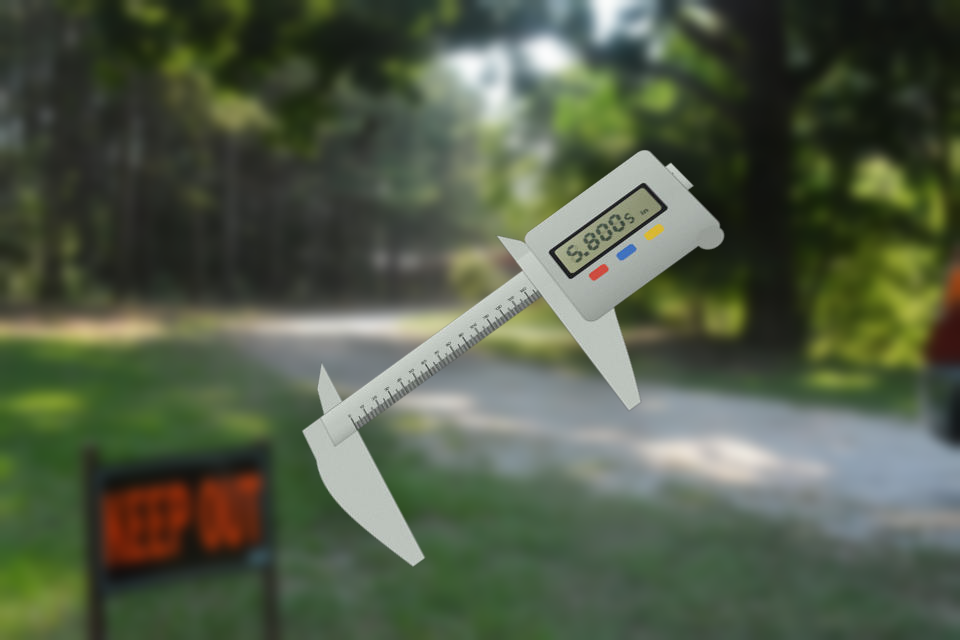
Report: value=5.8005 unit=in
